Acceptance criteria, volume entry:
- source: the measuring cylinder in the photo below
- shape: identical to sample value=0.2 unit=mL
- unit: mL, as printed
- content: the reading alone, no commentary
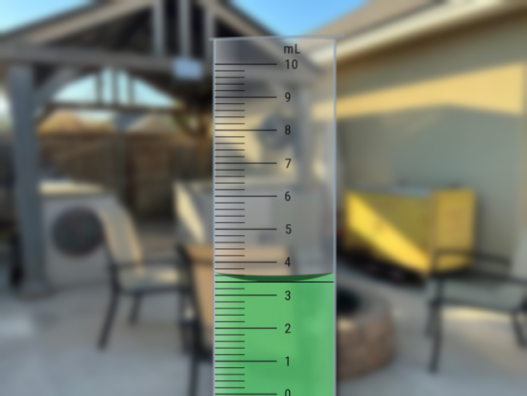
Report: value=3.4 unit=mL
